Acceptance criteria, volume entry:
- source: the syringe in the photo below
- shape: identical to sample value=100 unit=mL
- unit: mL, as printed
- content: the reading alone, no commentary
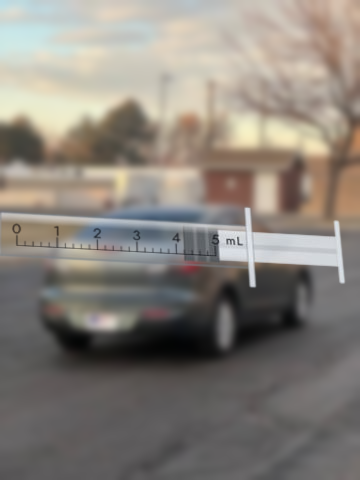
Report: value=4.2 unit=mL
